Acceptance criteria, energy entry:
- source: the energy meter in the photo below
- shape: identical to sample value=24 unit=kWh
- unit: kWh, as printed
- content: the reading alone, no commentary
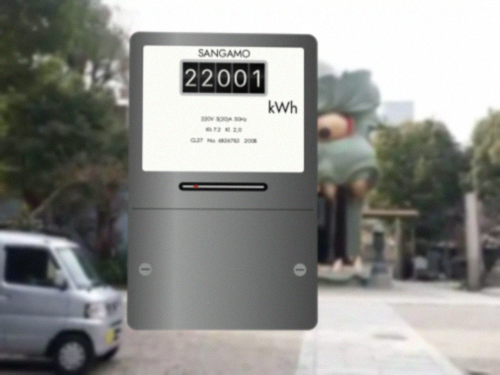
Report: value=22001 unit=kWh
